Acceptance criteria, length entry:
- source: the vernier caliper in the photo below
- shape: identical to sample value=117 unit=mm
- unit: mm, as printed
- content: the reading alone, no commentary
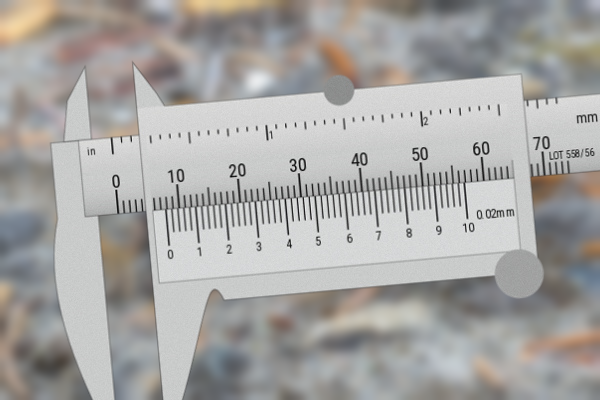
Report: value=7.8 unit=mm
